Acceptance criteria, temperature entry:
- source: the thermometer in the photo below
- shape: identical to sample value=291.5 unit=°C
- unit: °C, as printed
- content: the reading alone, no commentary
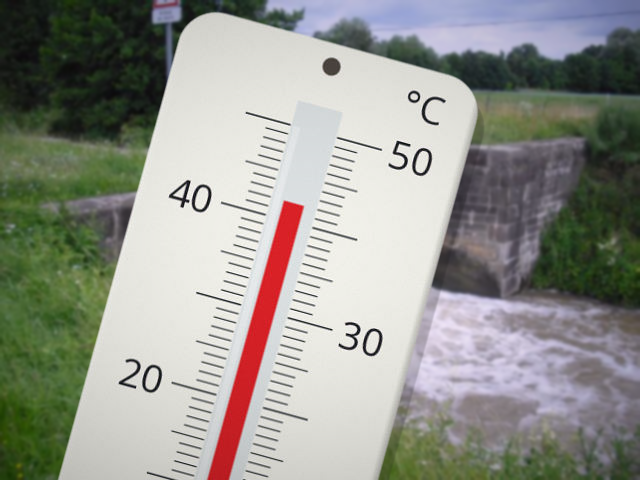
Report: value=42 unit=°C
